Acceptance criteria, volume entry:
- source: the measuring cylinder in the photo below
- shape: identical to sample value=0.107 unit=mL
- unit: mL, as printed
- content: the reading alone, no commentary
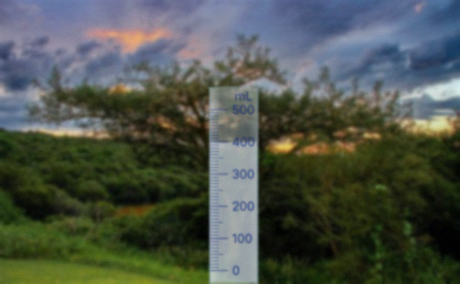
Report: value=400 unit=mL
